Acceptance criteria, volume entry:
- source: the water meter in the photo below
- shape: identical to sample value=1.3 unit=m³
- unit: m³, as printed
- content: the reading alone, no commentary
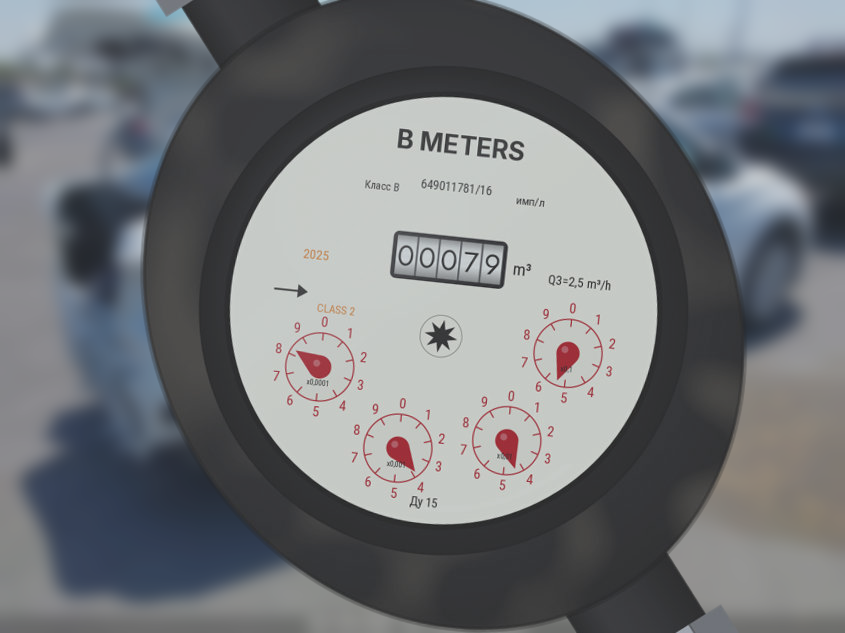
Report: value=79.5438 unit=m³
